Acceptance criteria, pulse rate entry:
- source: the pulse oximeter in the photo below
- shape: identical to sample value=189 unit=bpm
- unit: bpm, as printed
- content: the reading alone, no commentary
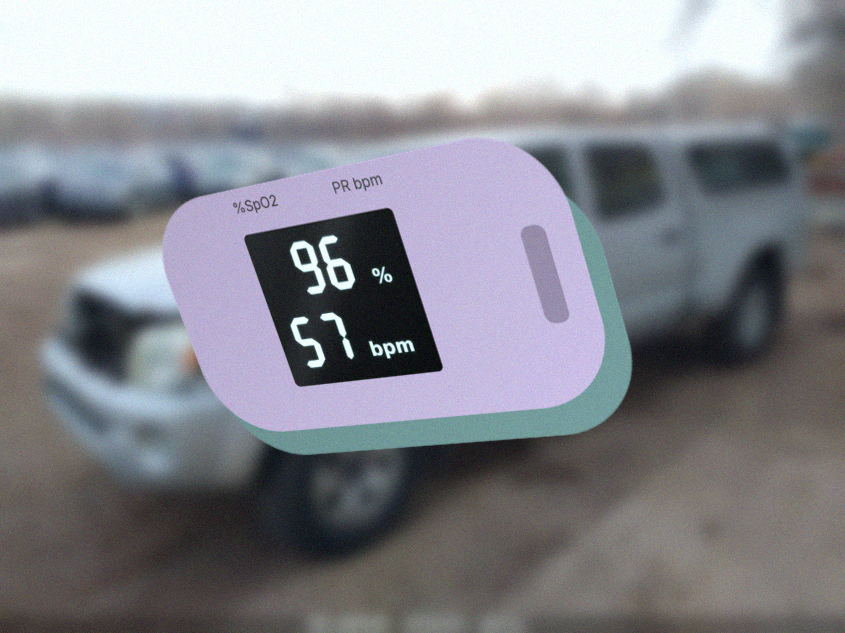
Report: value=57 unit=bpm
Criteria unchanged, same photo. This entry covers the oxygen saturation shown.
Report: value=96 unit=%
